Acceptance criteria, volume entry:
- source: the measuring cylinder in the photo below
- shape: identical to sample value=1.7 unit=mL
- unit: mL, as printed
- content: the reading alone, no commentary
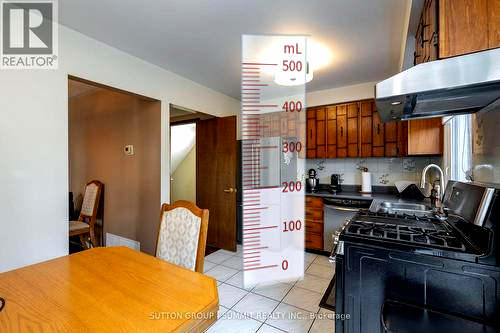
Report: value=200 unit=mL
